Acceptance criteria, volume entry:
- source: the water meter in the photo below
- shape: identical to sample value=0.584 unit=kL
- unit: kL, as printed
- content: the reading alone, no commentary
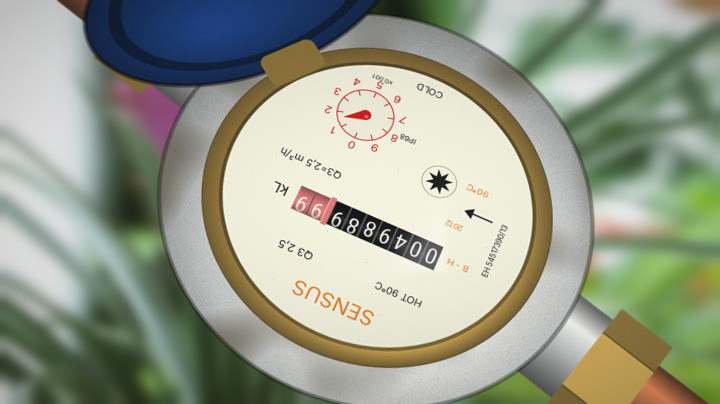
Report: value=49889.991 unit=kL
